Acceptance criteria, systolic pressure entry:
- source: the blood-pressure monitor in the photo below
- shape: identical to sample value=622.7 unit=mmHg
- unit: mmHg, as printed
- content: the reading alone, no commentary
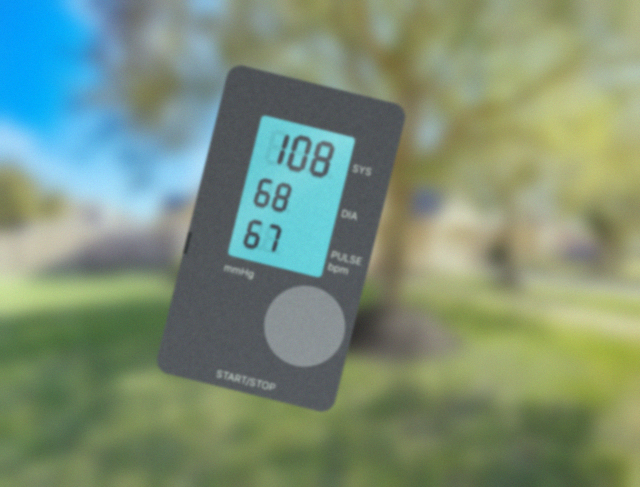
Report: value=108 unit=mmHg
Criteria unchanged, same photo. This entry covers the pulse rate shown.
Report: value=67 unit=bpm
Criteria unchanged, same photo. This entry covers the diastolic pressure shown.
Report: value=68 unit=mmHg
